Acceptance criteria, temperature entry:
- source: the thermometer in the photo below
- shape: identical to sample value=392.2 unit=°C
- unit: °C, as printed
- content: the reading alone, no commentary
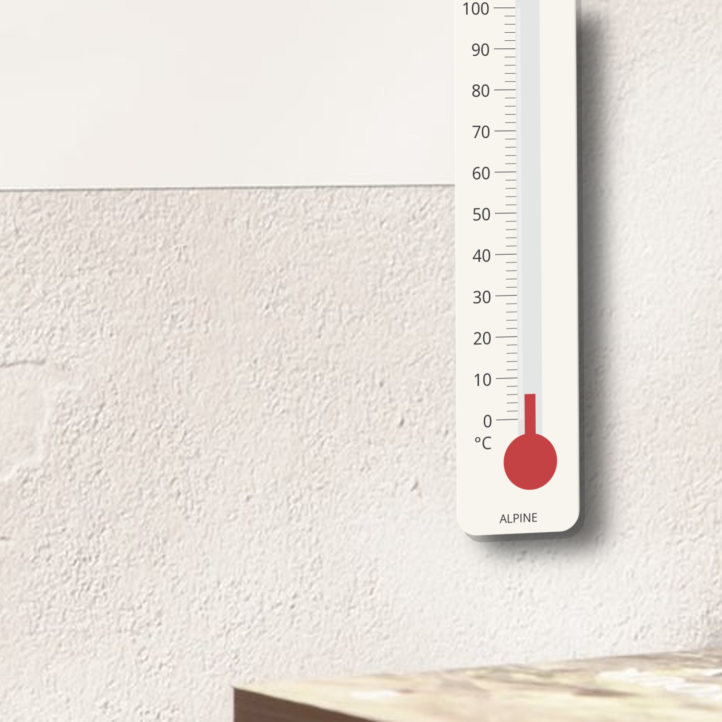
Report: value=6 unit=°C
